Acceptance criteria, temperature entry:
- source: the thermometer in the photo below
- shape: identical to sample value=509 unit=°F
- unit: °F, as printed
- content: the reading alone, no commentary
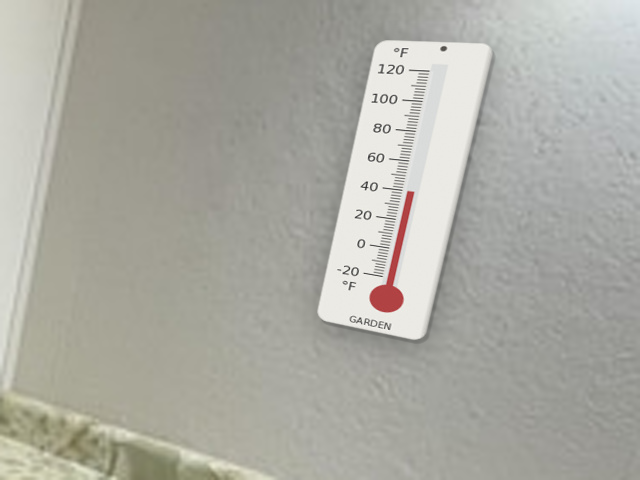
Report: value=40 unit=°F
